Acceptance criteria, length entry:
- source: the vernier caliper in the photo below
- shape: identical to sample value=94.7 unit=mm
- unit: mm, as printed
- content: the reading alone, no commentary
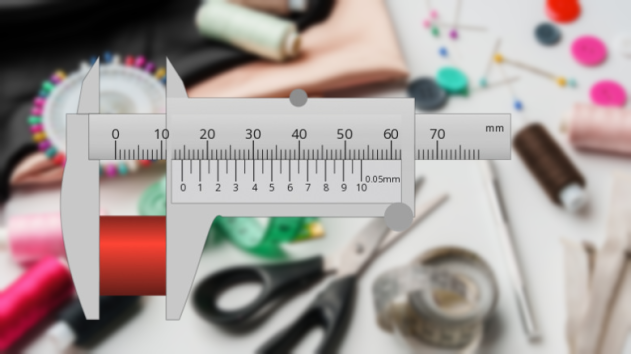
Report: value=14.5 unit=mm
